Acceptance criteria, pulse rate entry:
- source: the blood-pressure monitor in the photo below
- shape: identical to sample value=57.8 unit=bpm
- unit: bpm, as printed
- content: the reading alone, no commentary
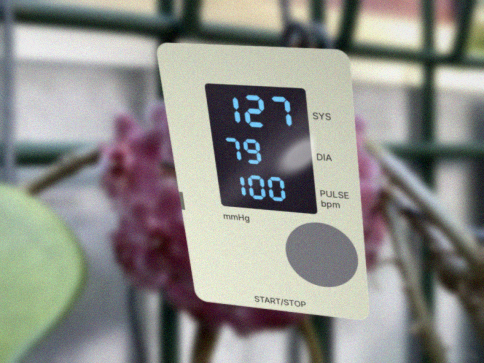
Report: value=100 unit=bpm
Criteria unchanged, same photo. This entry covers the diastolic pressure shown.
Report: value=79 unit=mmHg
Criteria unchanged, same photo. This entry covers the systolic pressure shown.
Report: value=127 unit=mmHg
